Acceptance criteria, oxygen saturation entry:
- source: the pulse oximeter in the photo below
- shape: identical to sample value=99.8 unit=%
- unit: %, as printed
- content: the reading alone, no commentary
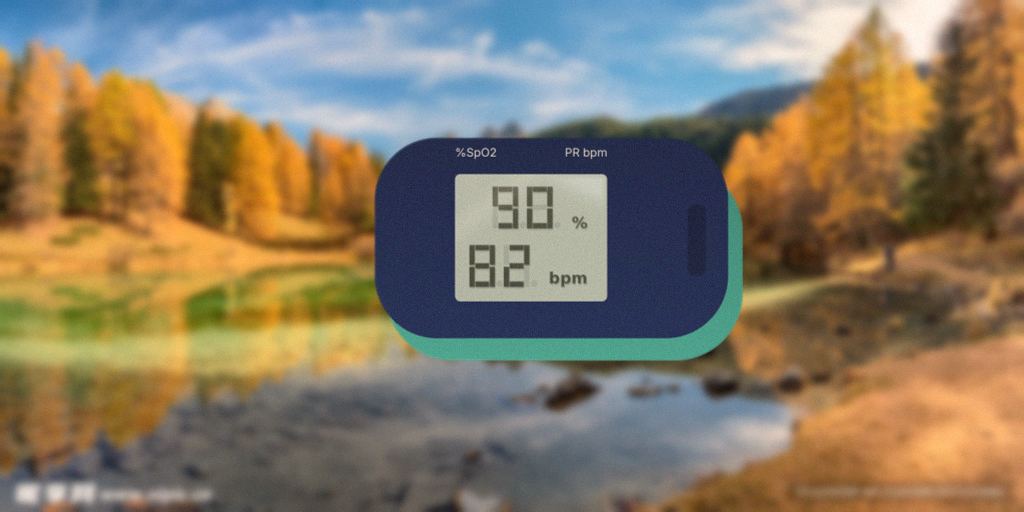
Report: value=90 unit=%
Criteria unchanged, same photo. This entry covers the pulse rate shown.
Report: value=82 unit=bpm
